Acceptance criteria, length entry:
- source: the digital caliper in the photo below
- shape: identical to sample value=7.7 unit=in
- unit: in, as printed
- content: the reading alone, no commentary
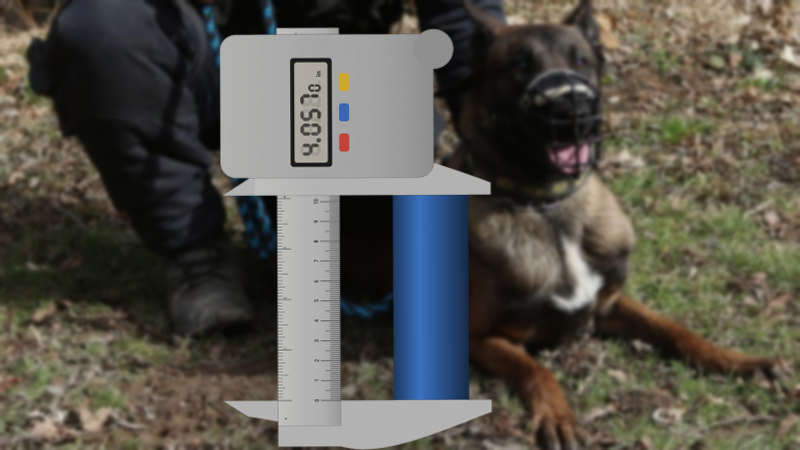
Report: value=4.0570 unit=in
